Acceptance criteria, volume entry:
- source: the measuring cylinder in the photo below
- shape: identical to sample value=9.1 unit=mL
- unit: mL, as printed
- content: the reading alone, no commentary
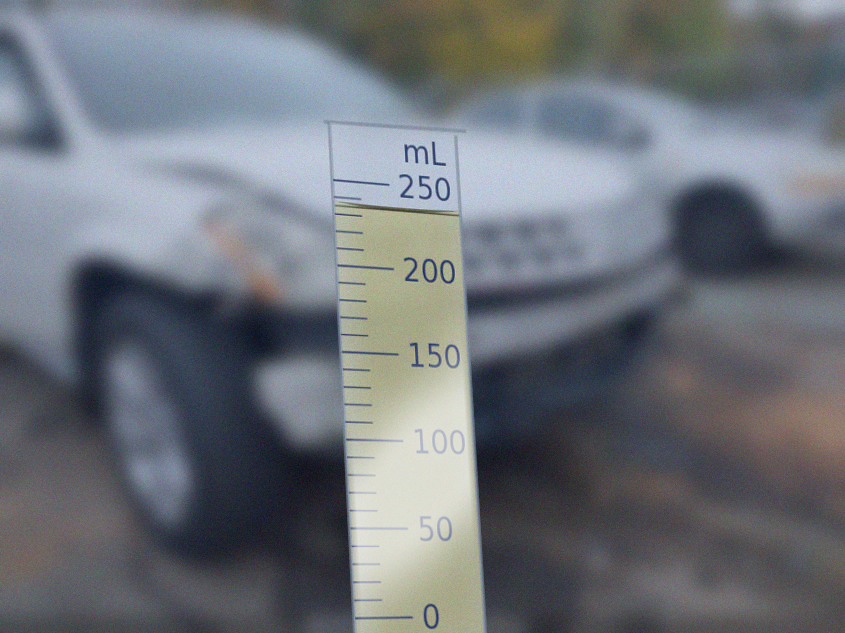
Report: value=235 unit=mL
